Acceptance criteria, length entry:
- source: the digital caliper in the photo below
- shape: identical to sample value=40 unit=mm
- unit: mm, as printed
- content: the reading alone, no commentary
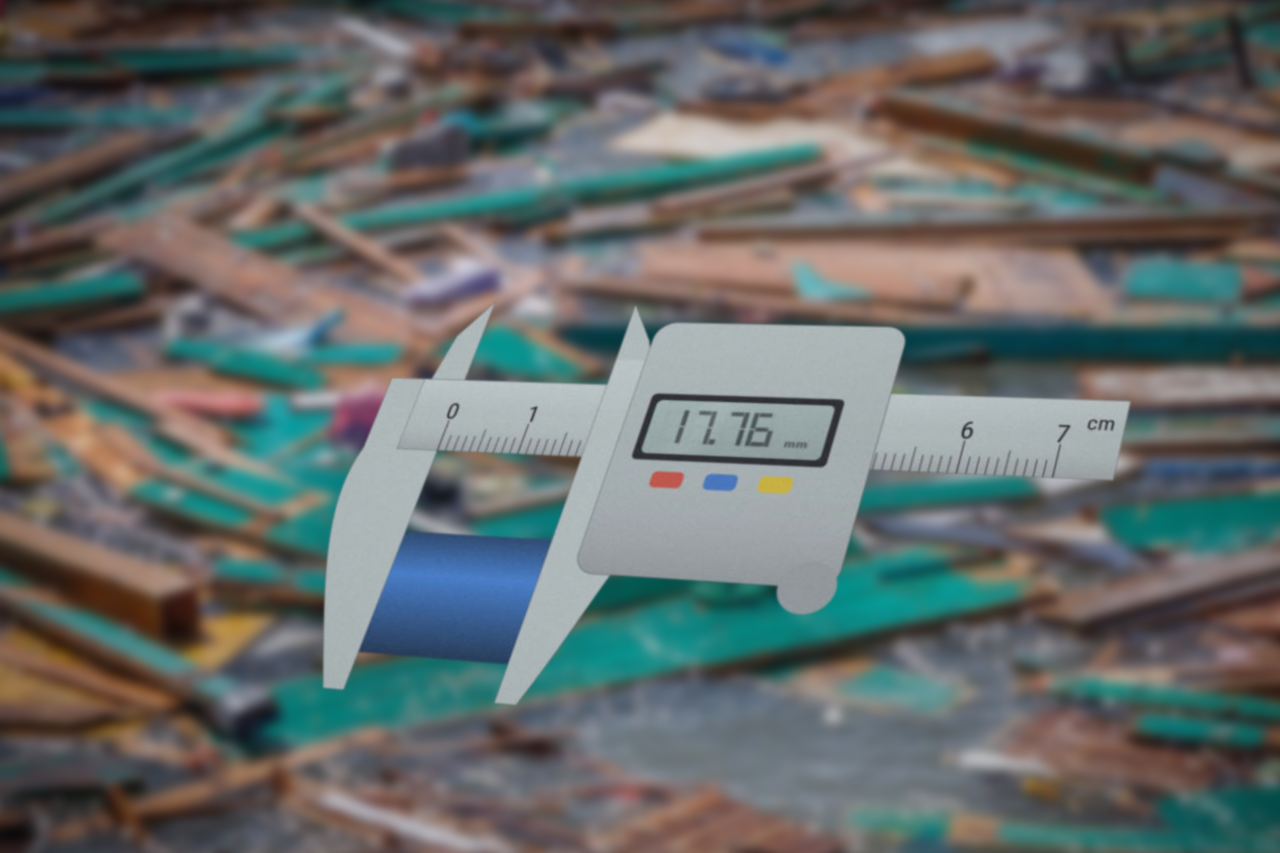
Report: value=17.76 unit=mm
